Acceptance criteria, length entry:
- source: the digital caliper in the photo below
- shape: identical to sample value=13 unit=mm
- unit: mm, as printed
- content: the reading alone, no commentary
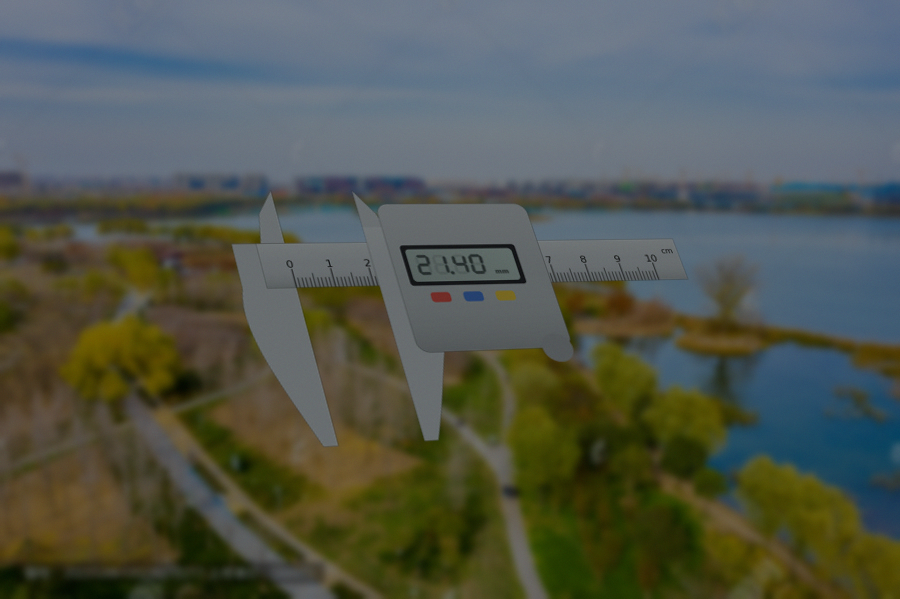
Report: value=21.40 unit=mm
